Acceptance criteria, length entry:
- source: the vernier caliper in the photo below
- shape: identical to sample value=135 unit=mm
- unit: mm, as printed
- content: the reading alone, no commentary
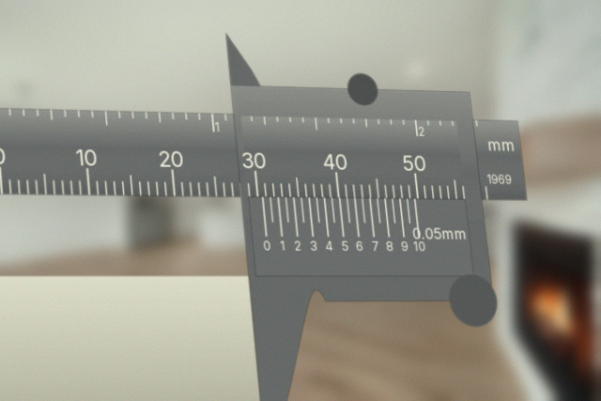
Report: value=30.6 unit=mm
